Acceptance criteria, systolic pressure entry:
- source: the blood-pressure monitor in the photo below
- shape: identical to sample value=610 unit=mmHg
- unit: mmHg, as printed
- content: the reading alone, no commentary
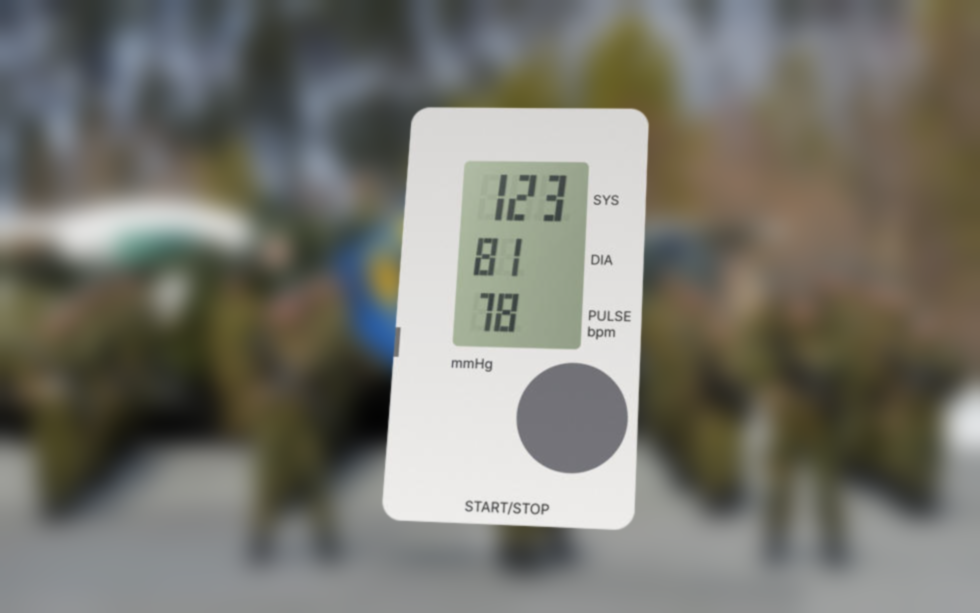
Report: value=123 unit=mmHg
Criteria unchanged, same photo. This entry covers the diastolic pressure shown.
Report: value=81 unit=mmHg
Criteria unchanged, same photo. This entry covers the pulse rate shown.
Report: value=78 unit=bpm
